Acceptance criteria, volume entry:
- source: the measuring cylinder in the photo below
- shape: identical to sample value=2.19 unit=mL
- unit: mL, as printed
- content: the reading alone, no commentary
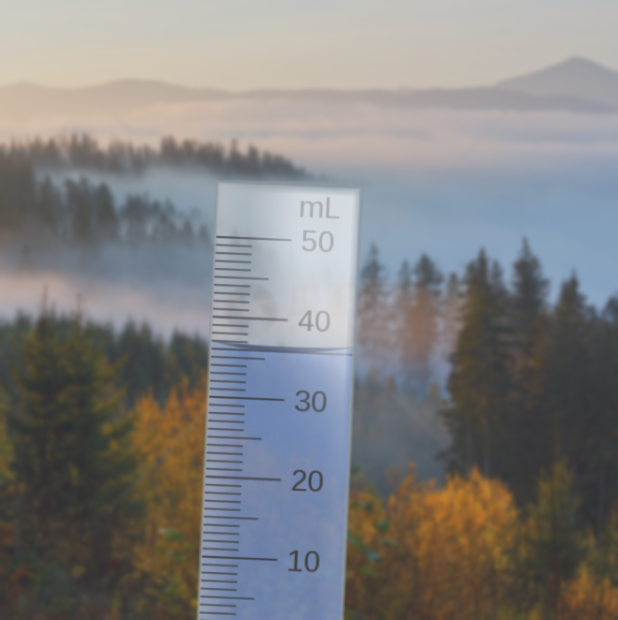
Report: value=36 unit=mL
